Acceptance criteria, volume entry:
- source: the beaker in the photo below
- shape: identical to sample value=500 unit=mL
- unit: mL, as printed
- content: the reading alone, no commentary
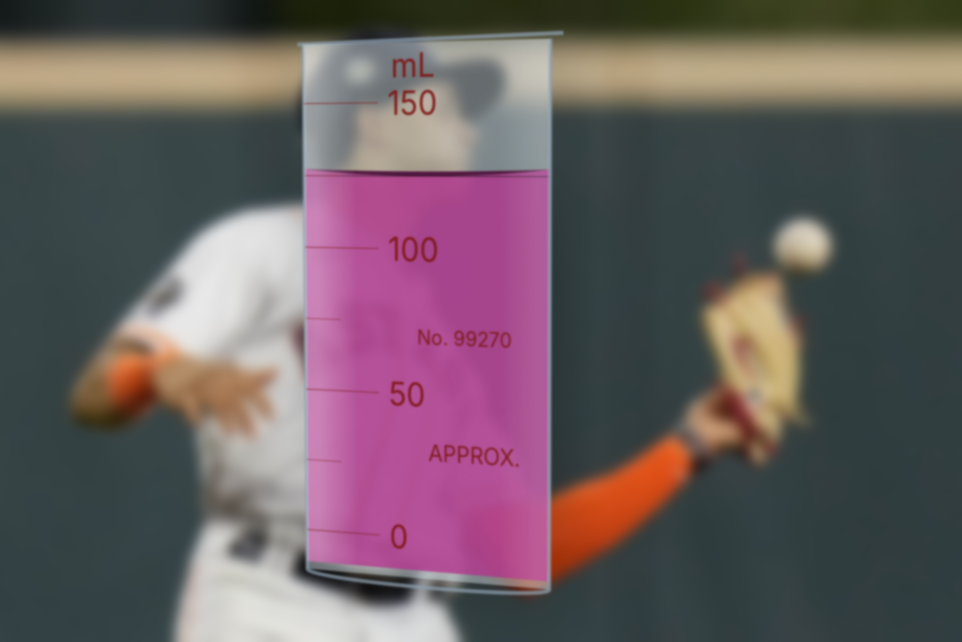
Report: value=125 unit=mL
